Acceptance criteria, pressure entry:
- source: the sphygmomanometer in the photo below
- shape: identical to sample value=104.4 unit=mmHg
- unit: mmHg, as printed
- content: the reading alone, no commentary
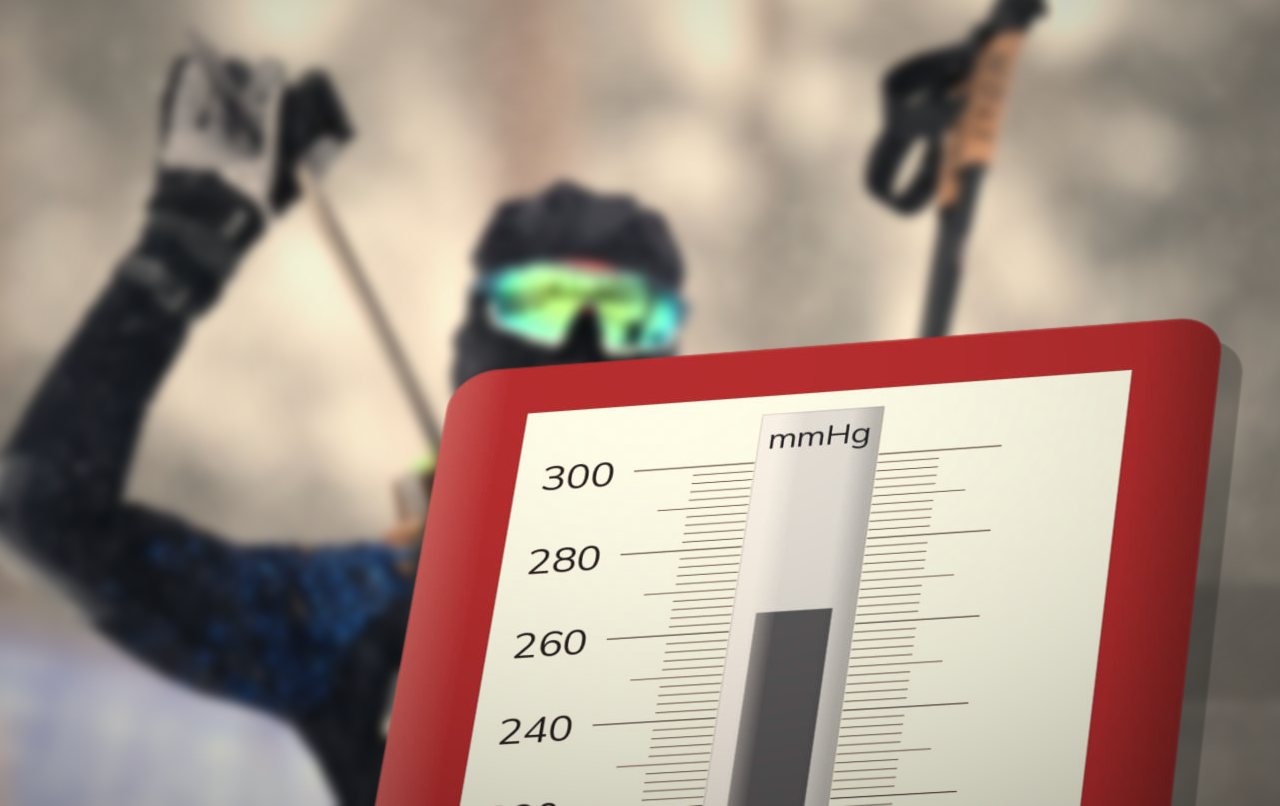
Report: value=264 unit=mmHg
